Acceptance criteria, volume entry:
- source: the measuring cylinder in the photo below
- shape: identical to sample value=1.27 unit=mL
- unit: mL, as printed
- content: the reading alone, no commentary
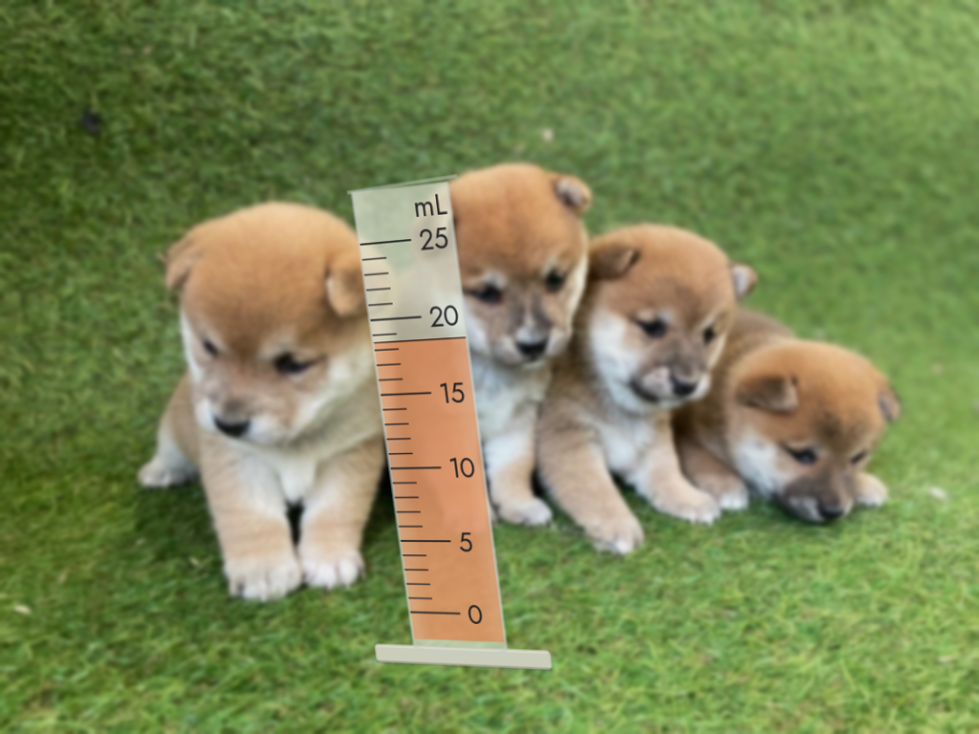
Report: value=18.5 unit=mL
